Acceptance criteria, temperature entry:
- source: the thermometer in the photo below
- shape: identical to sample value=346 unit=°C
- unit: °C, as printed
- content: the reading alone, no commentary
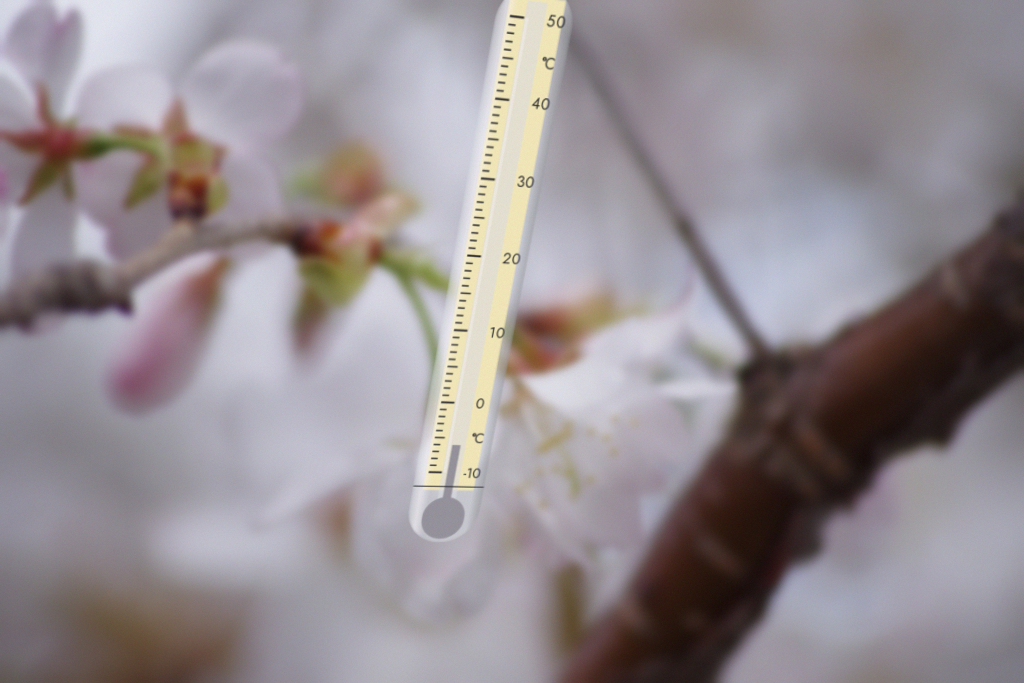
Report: value=-6 unit=°C
